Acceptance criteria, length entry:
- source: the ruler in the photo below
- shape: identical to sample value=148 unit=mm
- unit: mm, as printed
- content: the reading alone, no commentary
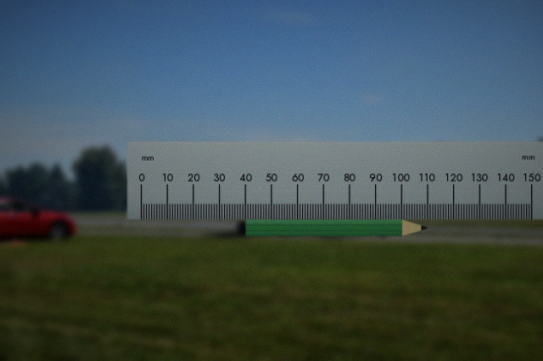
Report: value=70 unit=mm
